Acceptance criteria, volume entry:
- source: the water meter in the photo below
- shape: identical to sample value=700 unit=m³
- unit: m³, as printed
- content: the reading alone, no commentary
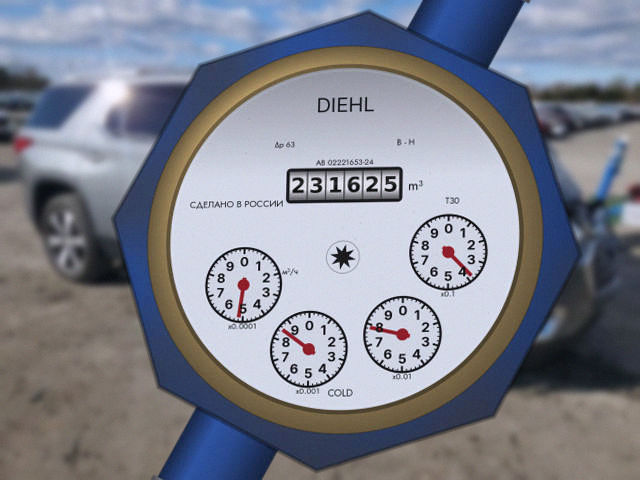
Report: value=231625.3785 unit=m³
